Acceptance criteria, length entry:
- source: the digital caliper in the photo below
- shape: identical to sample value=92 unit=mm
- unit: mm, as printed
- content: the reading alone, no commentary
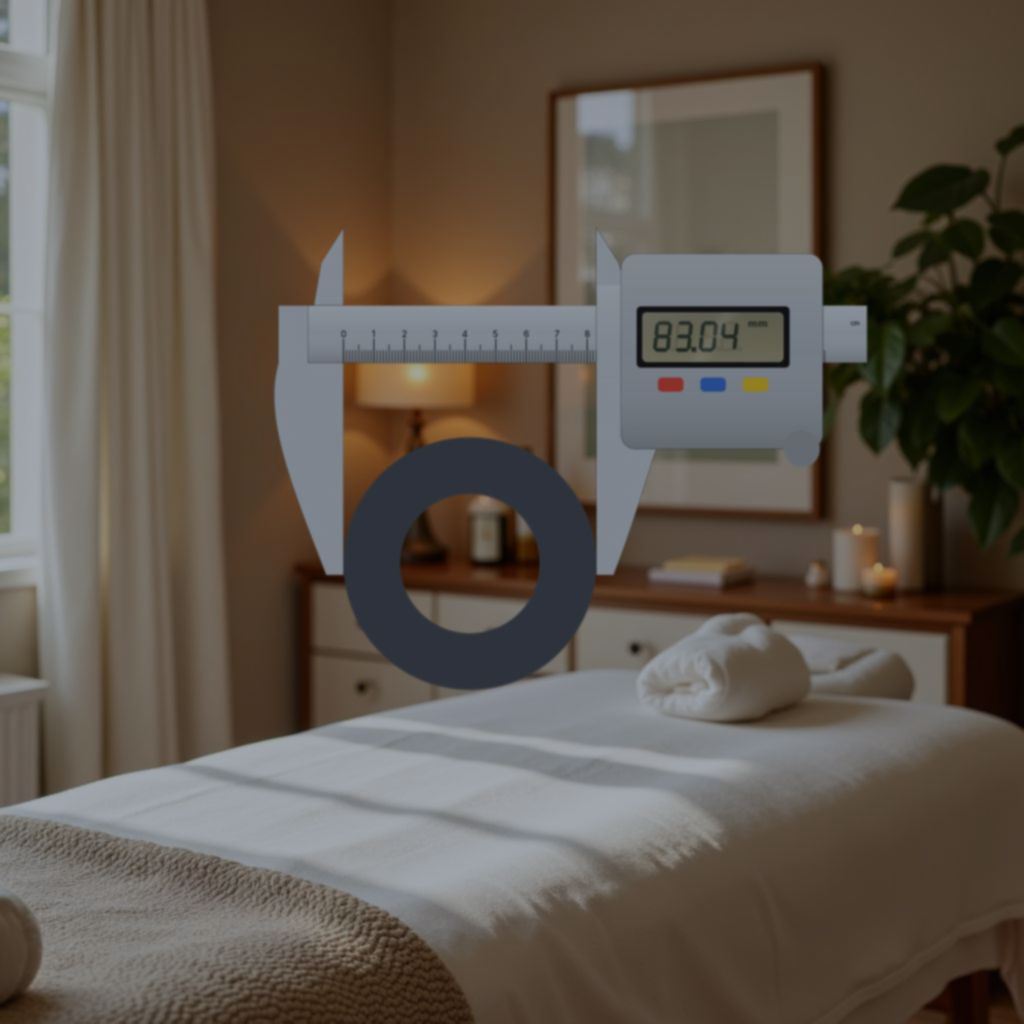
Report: value=83.04 unit=mm
